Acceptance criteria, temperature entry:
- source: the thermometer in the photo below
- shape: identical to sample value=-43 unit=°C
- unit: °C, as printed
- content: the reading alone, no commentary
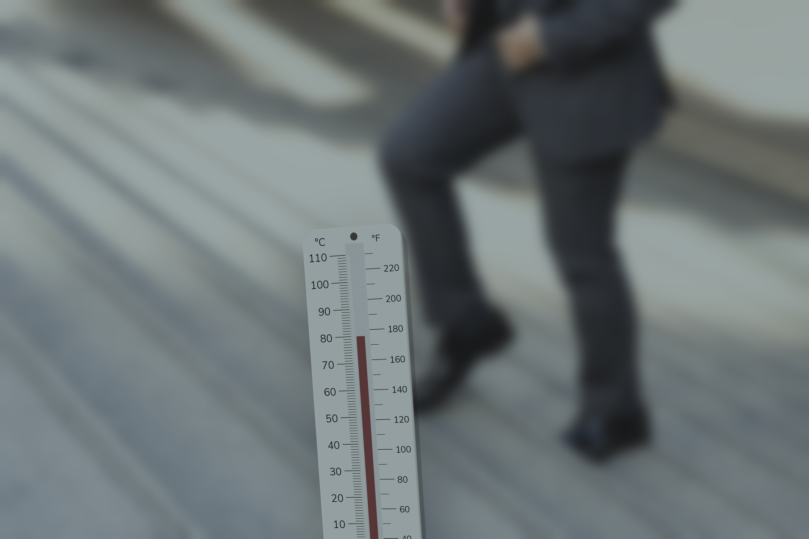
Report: value=80 unit=°C
